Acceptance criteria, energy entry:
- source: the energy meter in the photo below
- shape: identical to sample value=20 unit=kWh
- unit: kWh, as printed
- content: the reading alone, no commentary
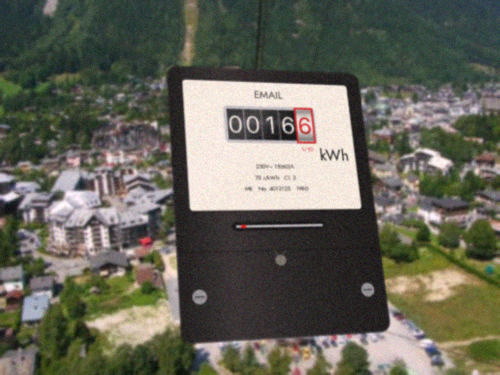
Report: value=16.6 unit=kWh
